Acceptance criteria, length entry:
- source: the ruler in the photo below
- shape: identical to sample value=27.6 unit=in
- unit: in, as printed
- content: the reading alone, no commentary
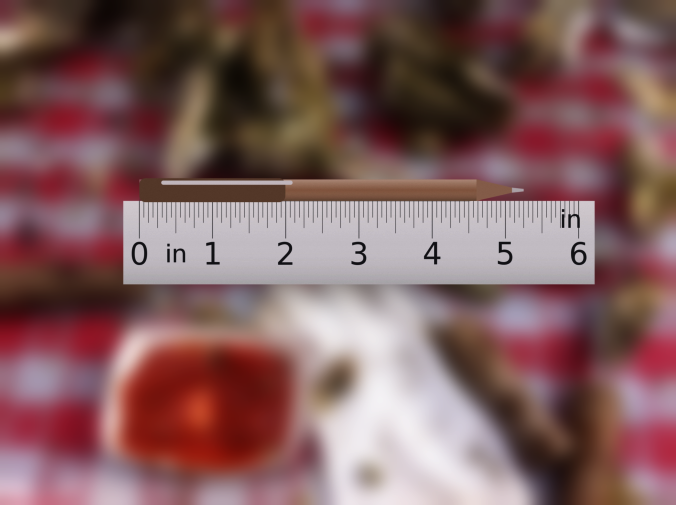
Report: value=5.25 unit=in
